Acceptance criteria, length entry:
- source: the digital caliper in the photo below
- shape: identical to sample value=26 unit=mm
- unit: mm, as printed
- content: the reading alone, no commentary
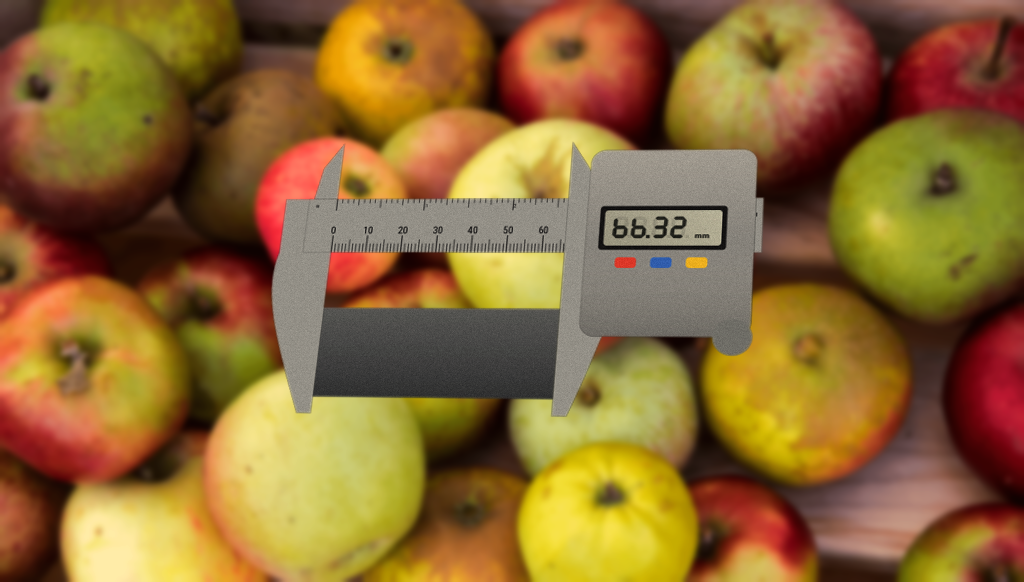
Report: value=66.32 unit=mm
